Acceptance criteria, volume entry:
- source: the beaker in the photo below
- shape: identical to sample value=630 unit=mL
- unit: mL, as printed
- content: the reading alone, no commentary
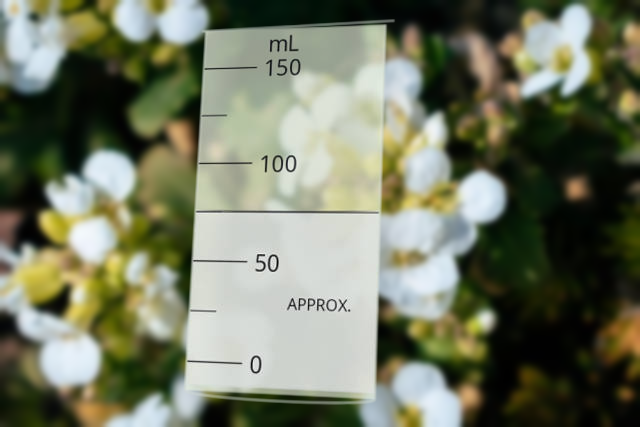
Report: value=75 unit=mL
